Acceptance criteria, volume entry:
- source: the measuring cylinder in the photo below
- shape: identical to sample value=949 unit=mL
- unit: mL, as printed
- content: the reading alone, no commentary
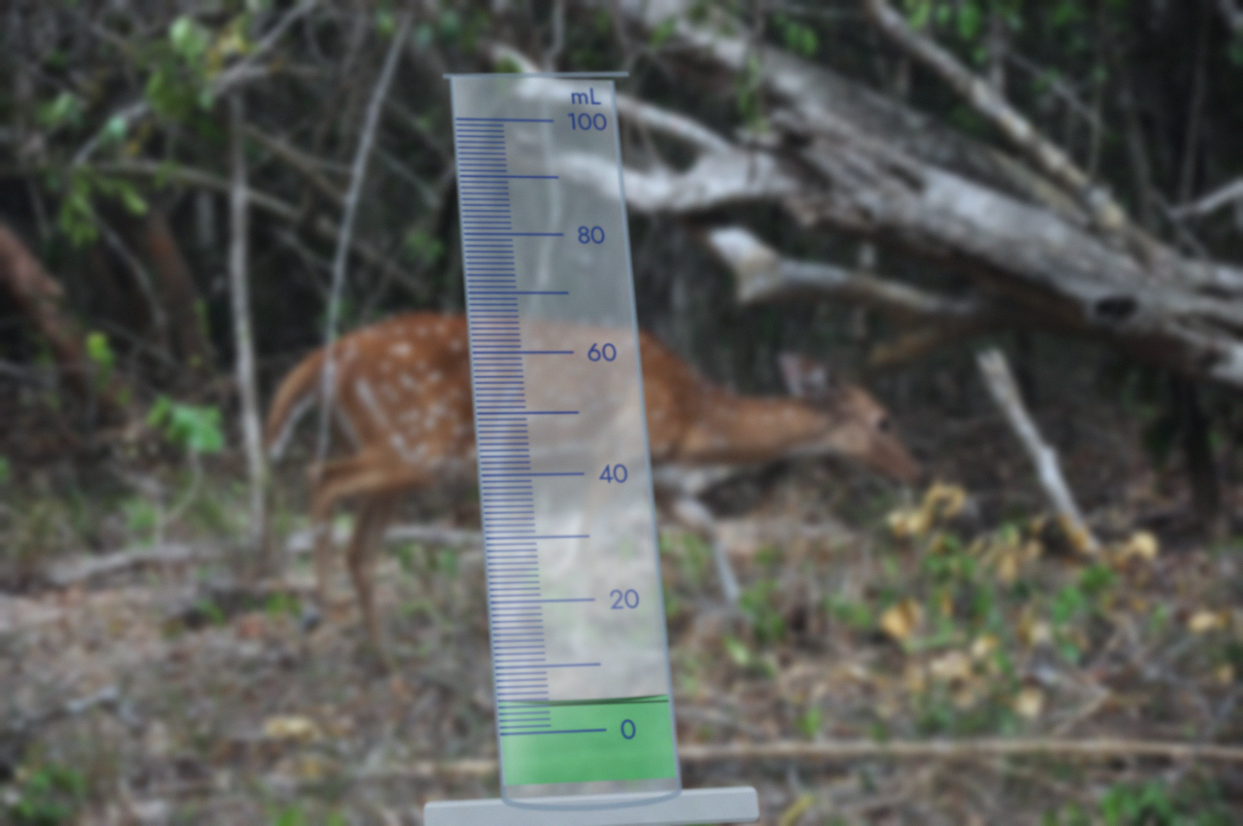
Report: value=4 unit=mL
